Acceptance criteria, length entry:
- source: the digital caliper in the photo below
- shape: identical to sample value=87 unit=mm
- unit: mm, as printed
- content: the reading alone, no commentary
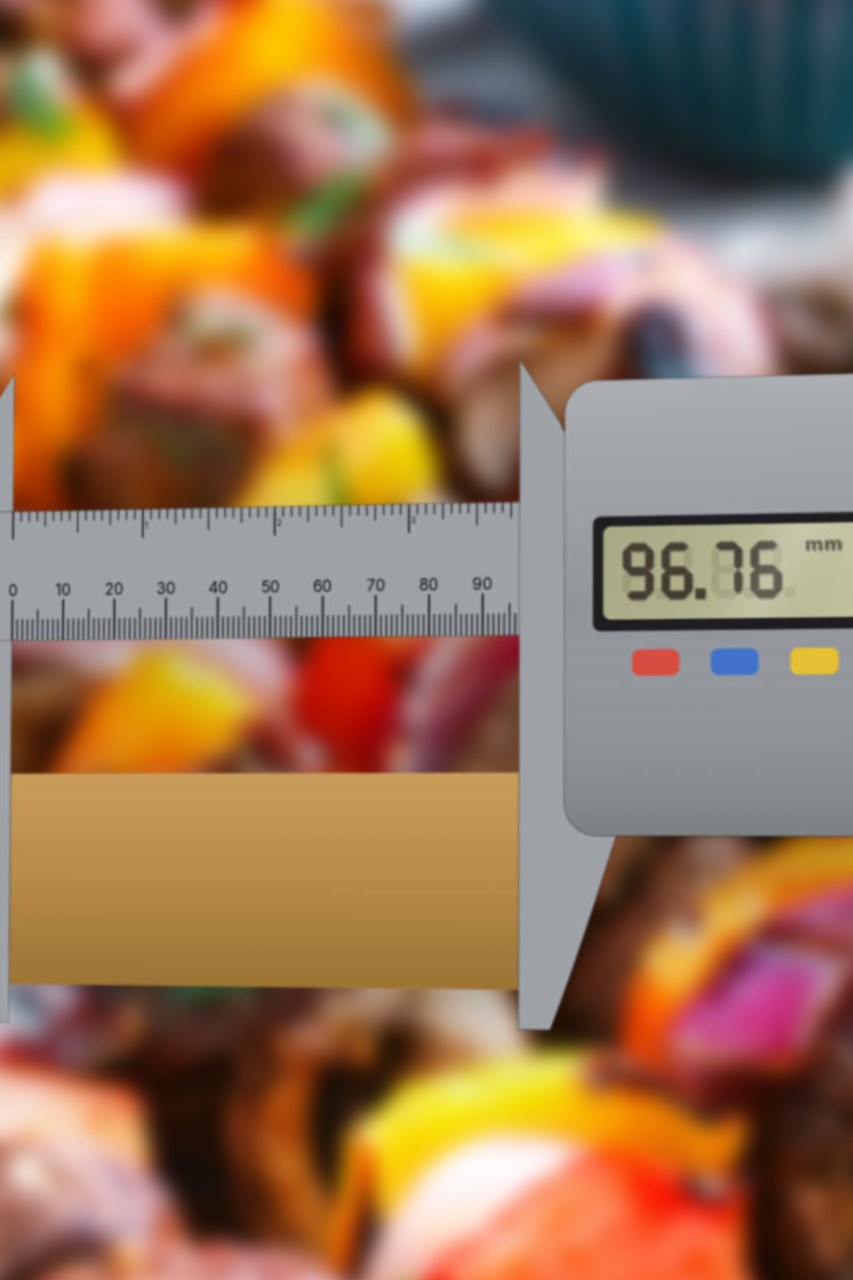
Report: value=96.76 unit=mm
